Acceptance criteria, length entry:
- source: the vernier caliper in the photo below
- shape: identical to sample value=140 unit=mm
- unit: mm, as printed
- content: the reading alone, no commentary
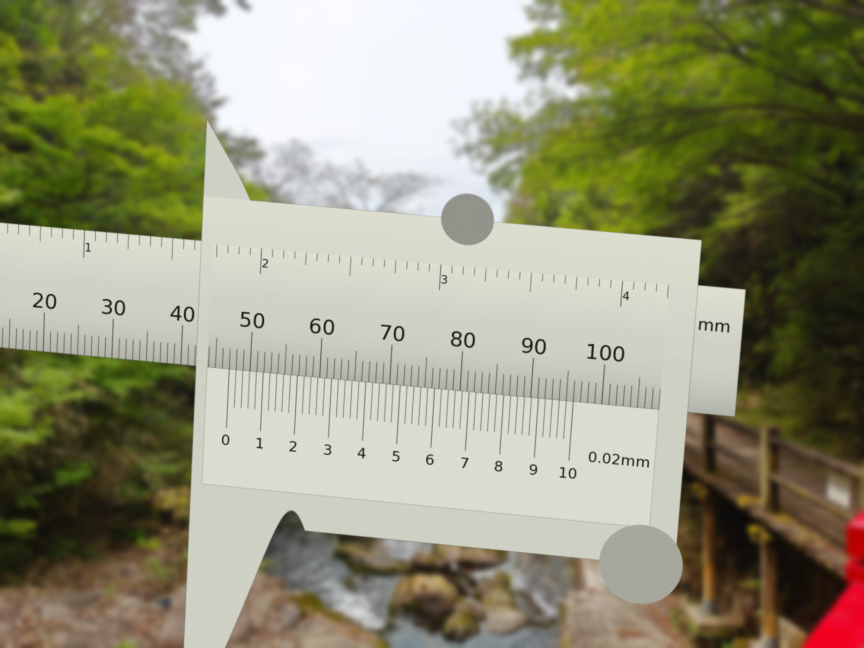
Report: value=47.0 unit=mm
